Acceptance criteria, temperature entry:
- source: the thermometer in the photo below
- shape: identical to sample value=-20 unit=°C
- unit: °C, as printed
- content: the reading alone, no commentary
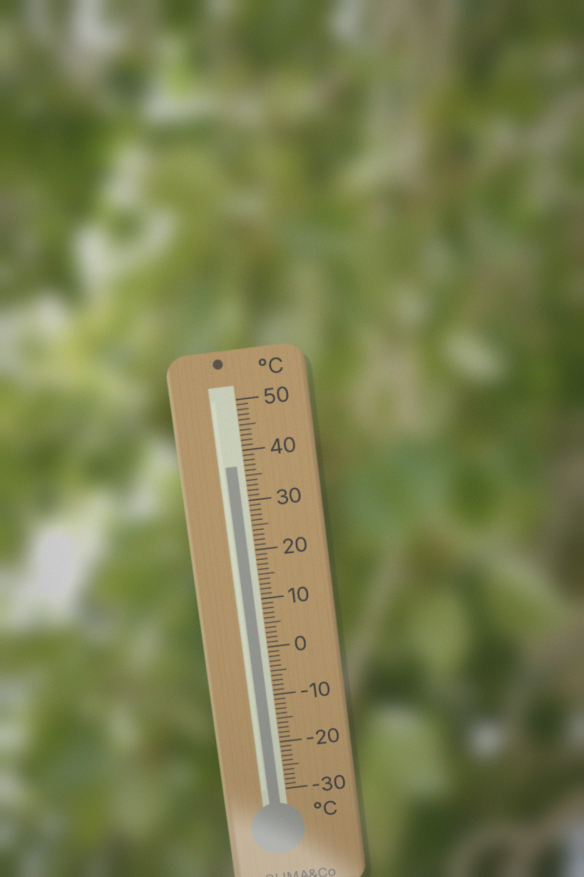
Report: value=37 unit=°C
